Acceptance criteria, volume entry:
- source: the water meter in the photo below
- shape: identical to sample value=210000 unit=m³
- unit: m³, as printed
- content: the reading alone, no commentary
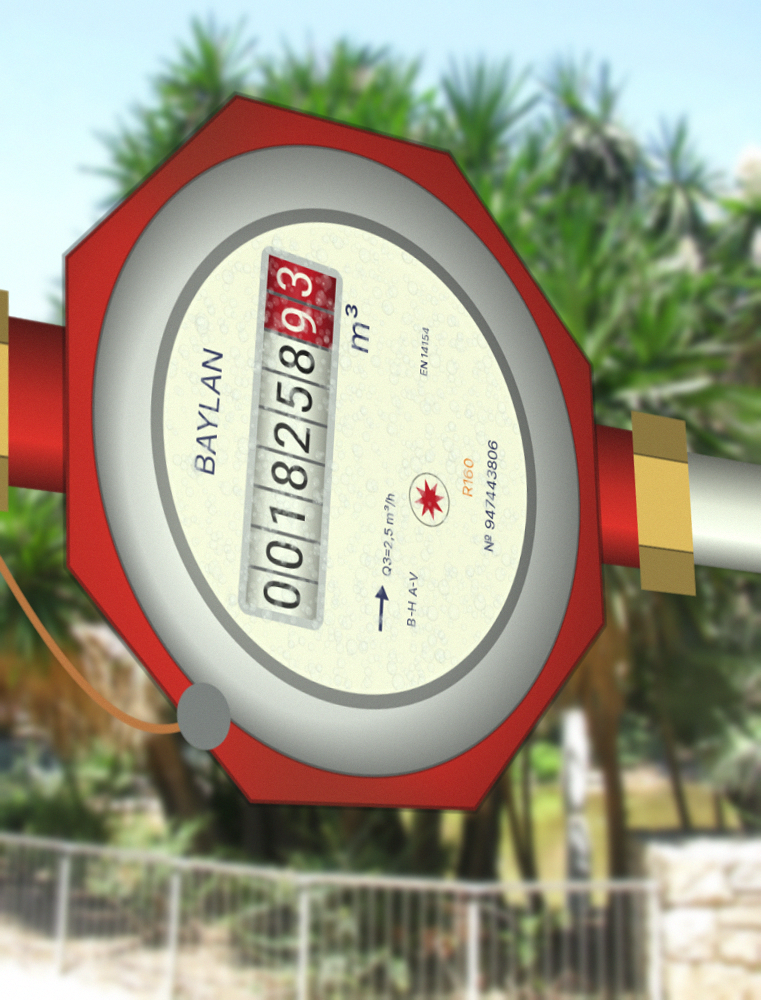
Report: value=18258.93 unit=m³
